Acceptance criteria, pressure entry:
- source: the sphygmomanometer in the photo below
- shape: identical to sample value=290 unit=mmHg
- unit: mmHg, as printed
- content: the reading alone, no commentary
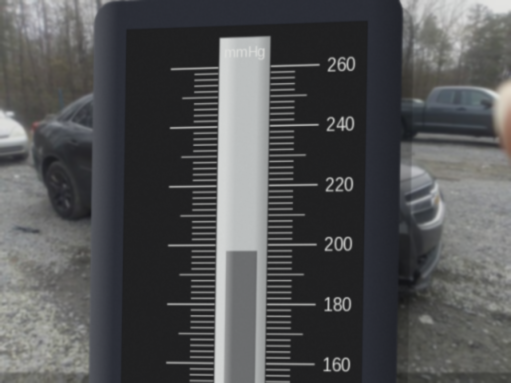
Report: value=198 unit=mmHg
